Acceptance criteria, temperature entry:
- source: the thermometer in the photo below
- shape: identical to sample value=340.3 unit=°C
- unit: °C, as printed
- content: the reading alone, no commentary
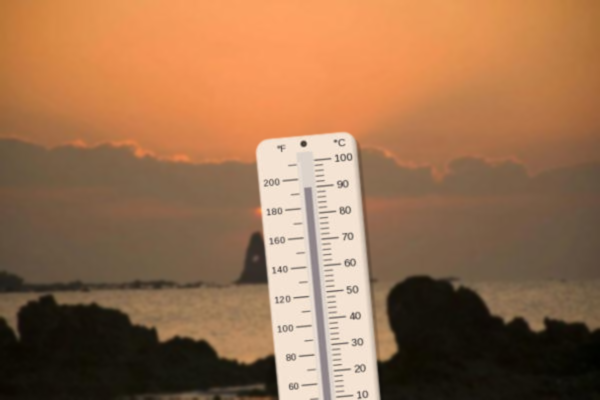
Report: value=90 unit=°C
